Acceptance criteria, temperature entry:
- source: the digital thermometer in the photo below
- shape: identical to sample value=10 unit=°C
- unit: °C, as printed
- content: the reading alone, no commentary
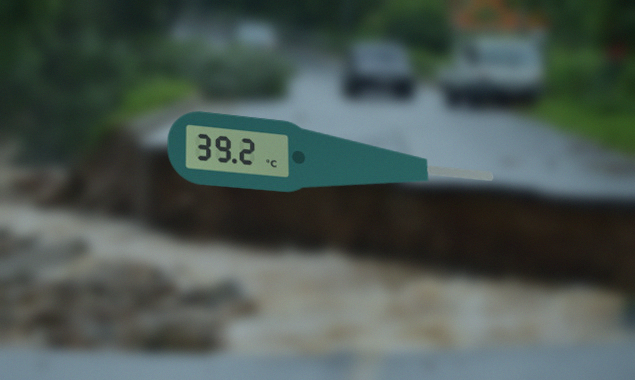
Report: value=39.2 unit=°C
